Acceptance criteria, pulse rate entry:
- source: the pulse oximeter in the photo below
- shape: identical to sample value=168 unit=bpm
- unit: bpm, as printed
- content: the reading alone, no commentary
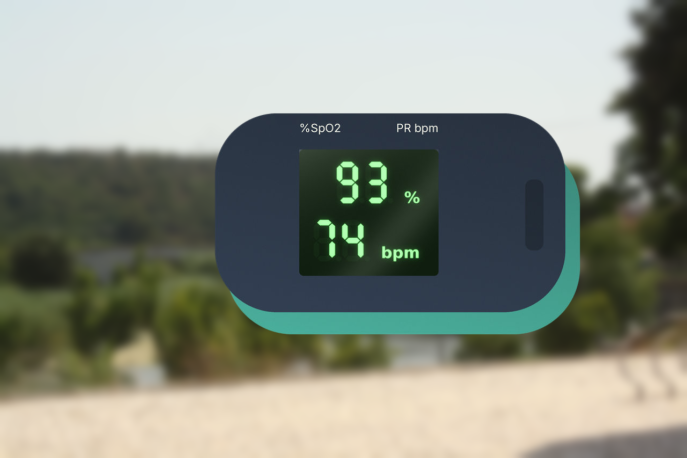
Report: value=74 unit=bpm
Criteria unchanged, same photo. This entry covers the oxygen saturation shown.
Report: value=93 unit=%
